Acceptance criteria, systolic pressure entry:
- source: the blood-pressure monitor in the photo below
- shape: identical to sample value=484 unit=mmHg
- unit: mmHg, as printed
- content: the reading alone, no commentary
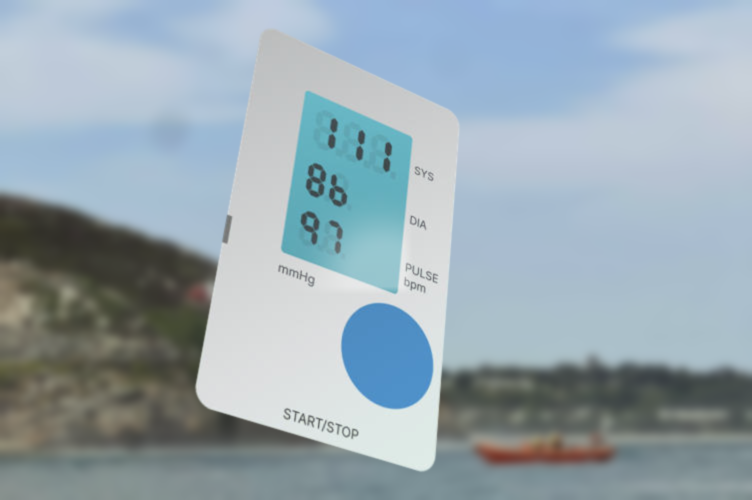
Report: value=111 unit=mmHg
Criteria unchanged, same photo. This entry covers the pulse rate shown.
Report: value=97 unit=bpm
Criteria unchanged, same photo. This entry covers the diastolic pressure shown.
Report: value=86 unit=mmHg
